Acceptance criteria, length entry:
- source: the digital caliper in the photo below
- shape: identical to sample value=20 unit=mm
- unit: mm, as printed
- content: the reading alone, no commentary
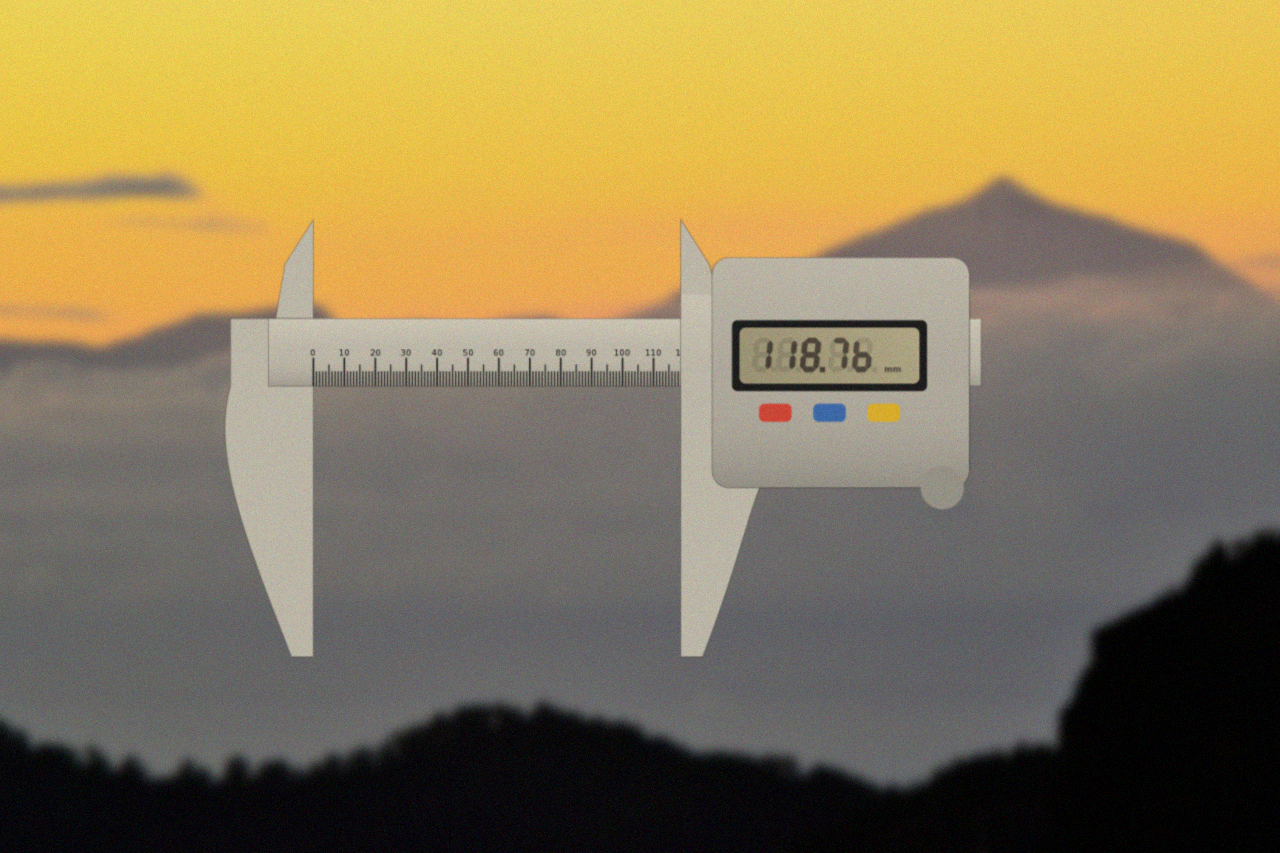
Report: value=118.76 unit=mm
